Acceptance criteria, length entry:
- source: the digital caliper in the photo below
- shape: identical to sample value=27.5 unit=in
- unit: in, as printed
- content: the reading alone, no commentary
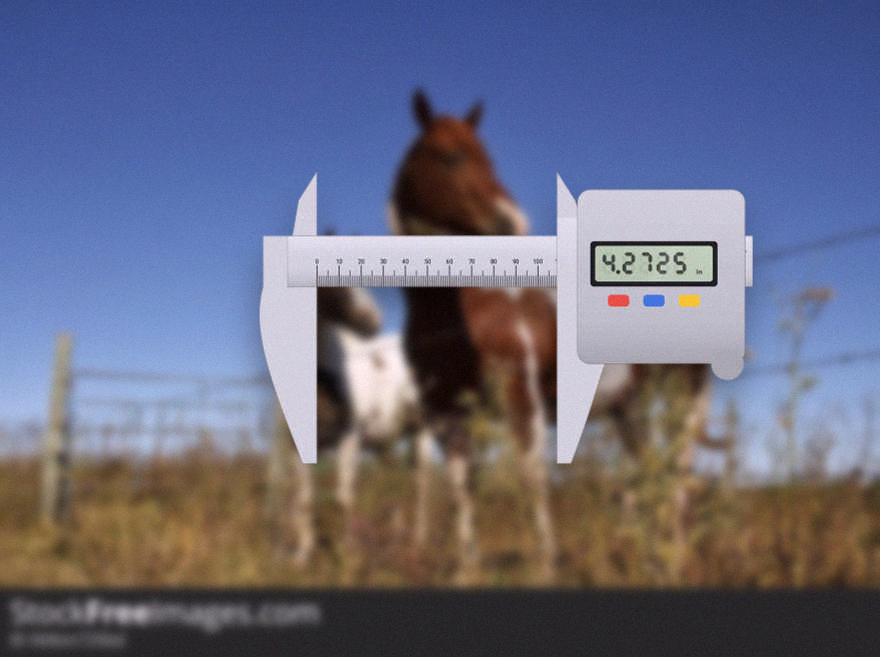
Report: value=4.2725 unit=in
